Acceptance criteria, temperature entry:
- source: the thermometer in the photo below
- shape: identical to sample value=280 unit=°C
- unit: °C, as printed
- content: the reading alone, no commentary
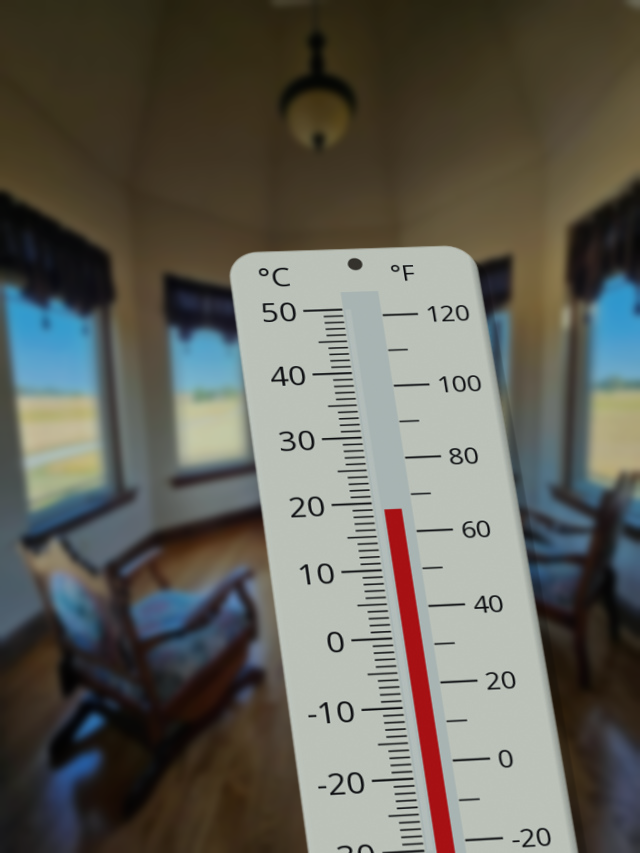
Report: value=19 unit=°C
